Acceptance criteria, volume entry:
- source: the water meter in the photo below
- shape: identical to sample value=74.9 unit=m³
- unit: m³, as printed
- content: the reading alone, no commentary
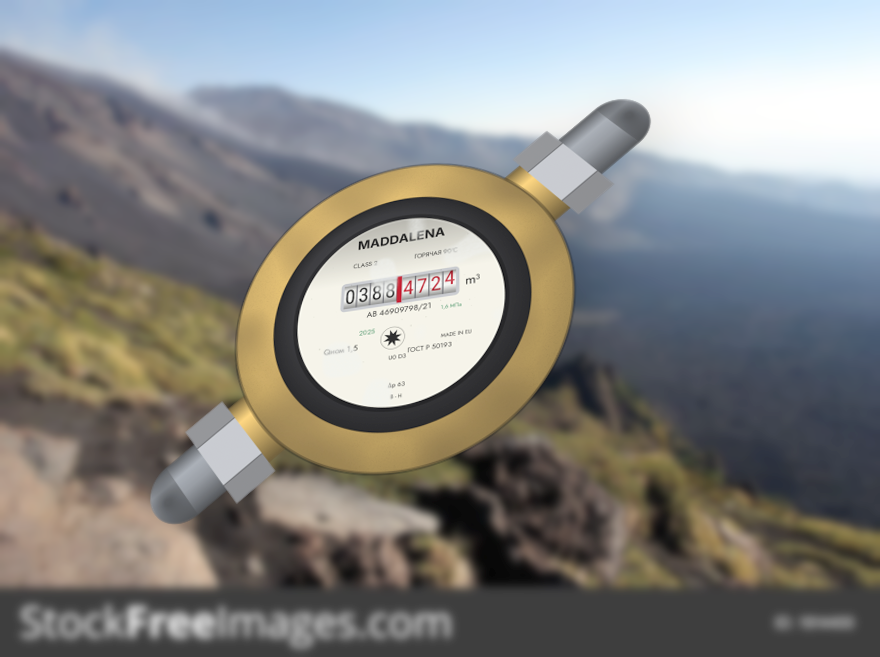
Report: value=388.4724 unit=m³
